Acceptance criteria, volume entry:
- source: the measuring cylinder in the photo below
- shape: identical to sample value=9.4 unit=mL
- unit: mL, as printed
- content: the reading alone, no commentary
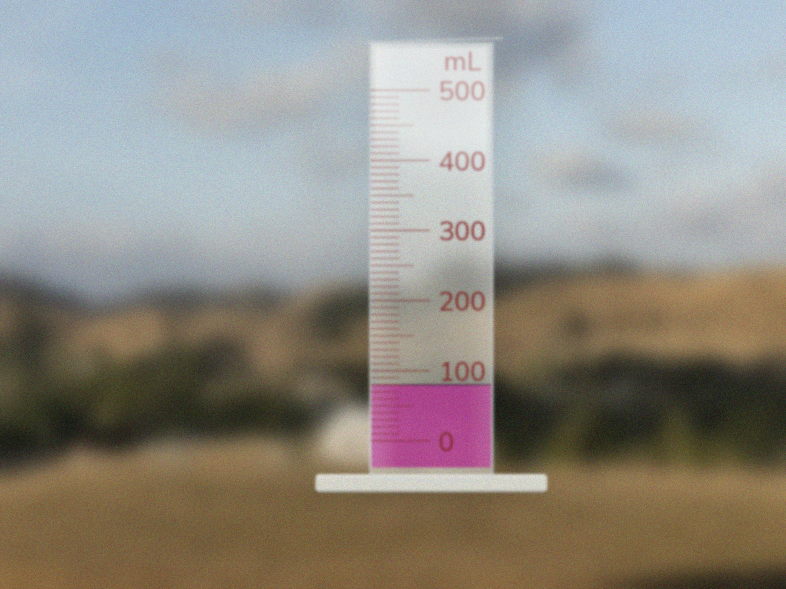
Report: value=80 unit=mL
